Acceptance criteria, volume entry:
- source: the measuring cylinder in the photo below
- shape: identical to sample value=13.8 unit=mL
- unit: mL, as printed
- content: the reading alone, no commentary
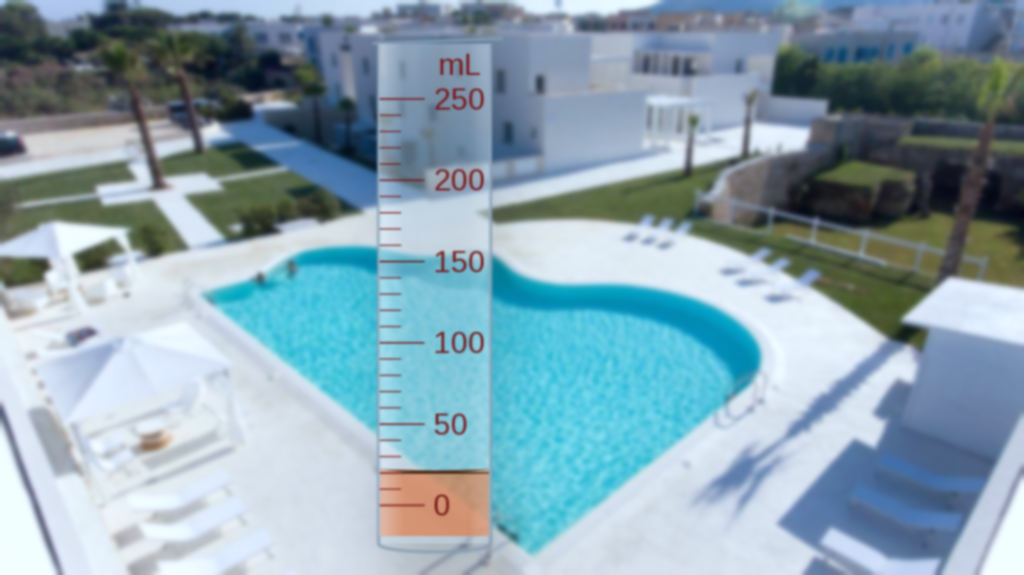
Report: value=20 unit=mL
